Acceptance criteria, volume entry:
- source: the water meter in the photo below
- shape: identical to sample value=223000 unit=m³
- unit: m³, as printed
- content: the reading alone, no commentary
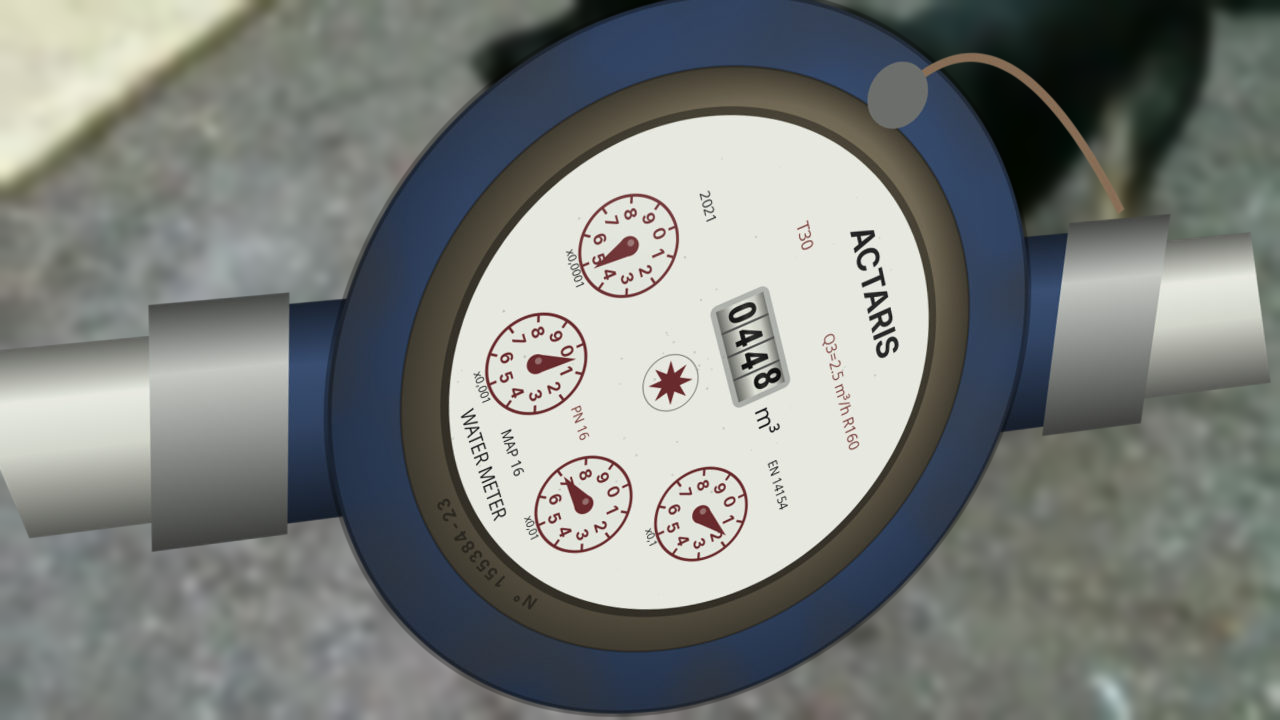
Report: value=448.1704 unit=m³
